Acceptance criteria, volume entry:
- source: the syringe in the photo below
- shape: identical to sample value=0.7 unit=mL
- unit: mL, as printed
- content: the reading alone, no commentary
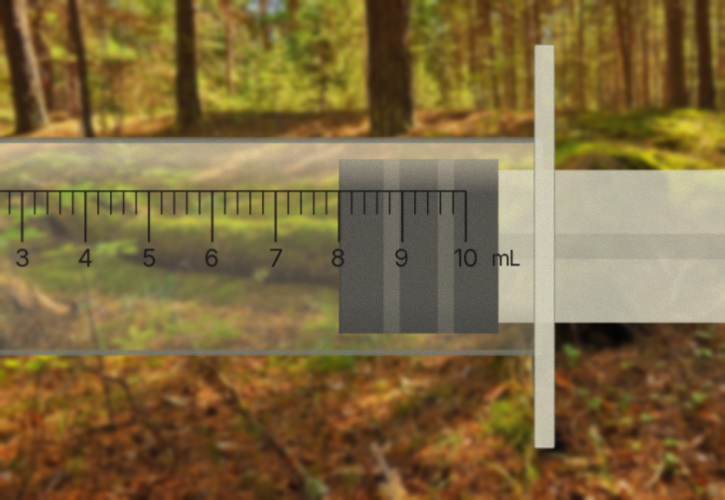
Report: value=8 unit=mL
